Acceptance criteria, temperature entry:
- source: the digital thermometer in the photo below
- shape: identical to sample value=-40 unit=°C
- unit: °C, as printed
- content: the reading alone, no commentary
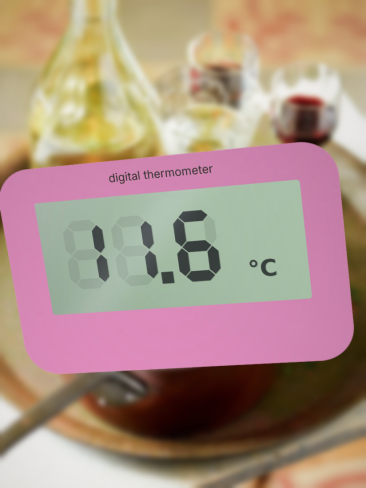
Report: value=11.6 unit=°C
